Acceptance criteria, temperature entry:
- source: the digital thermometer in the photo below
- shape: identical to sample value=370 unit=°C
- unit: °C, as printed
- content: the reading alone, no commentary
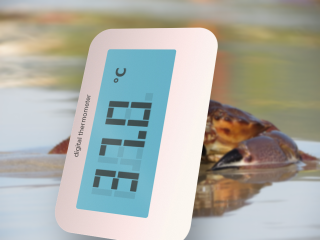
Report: value=37.0 unit=°C
